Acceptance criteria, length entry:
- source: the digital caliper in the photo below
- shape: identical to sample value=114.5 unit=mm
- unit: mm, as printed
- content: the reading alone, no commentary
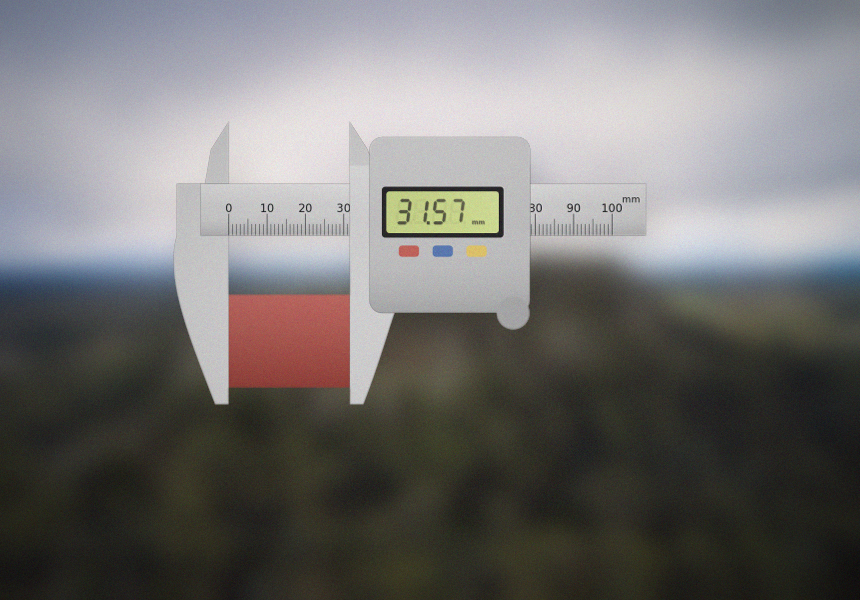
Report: value=31.57 unit=mm
